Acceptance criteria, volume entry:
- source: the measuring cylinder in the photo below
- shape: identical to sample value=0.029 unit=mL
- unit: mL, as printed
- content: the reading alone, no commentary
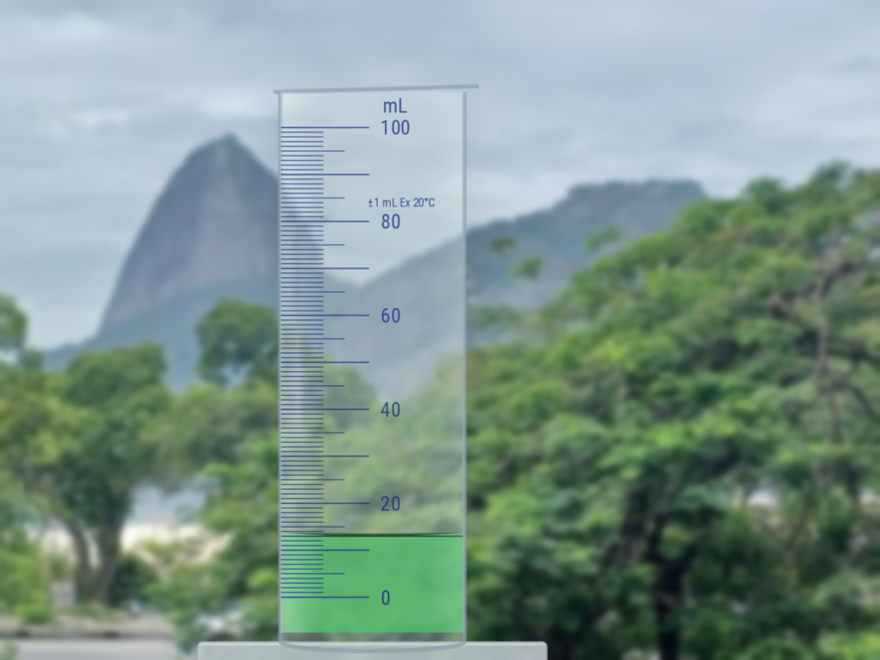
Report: value=13 unit=mL
